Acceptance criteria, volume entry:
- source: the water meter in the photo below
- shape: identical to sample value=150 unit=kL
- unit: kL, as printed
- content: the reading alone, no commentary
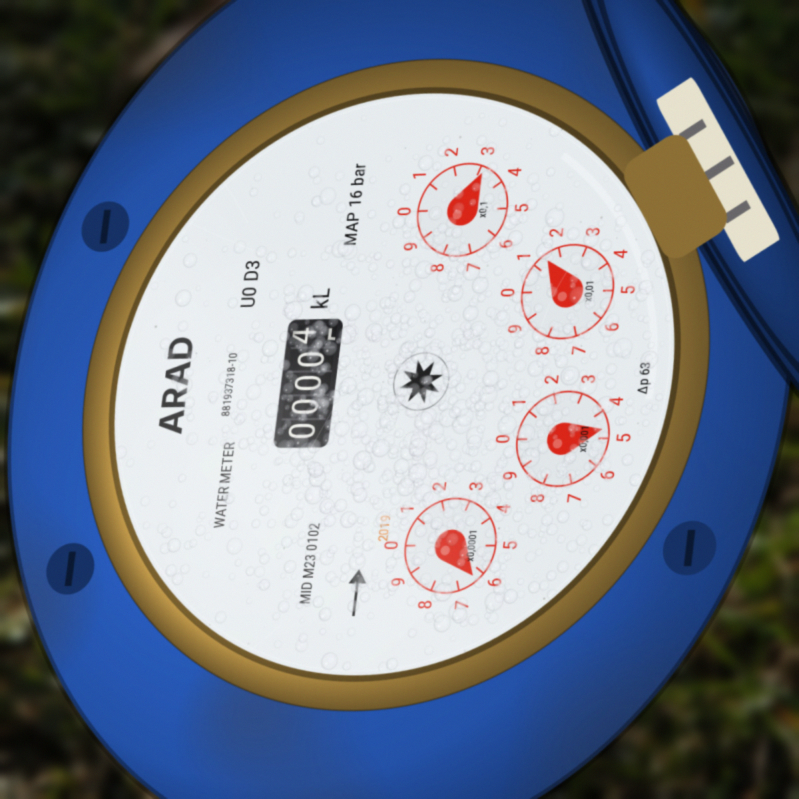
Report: value=4.3146 unit=kL
